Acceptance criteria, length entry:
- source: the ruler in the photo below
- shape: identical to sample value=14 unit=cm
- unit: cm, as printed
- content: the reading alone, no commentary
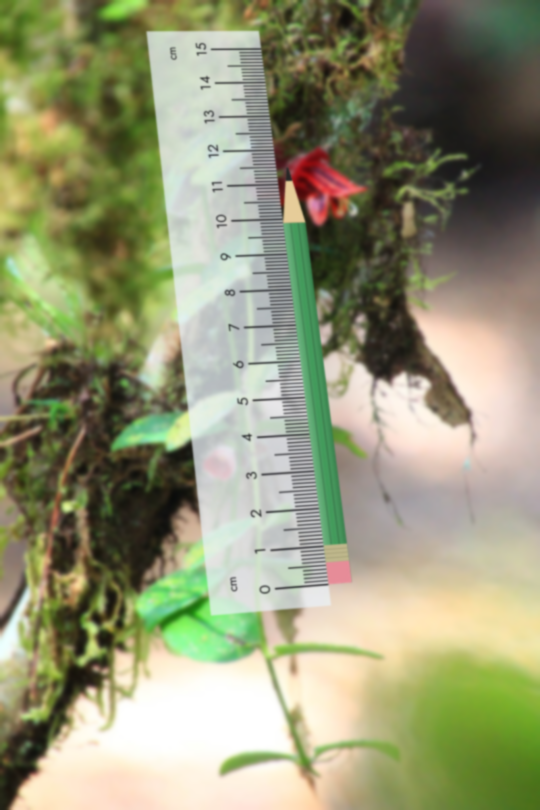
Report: value=11.5 unit=cm
